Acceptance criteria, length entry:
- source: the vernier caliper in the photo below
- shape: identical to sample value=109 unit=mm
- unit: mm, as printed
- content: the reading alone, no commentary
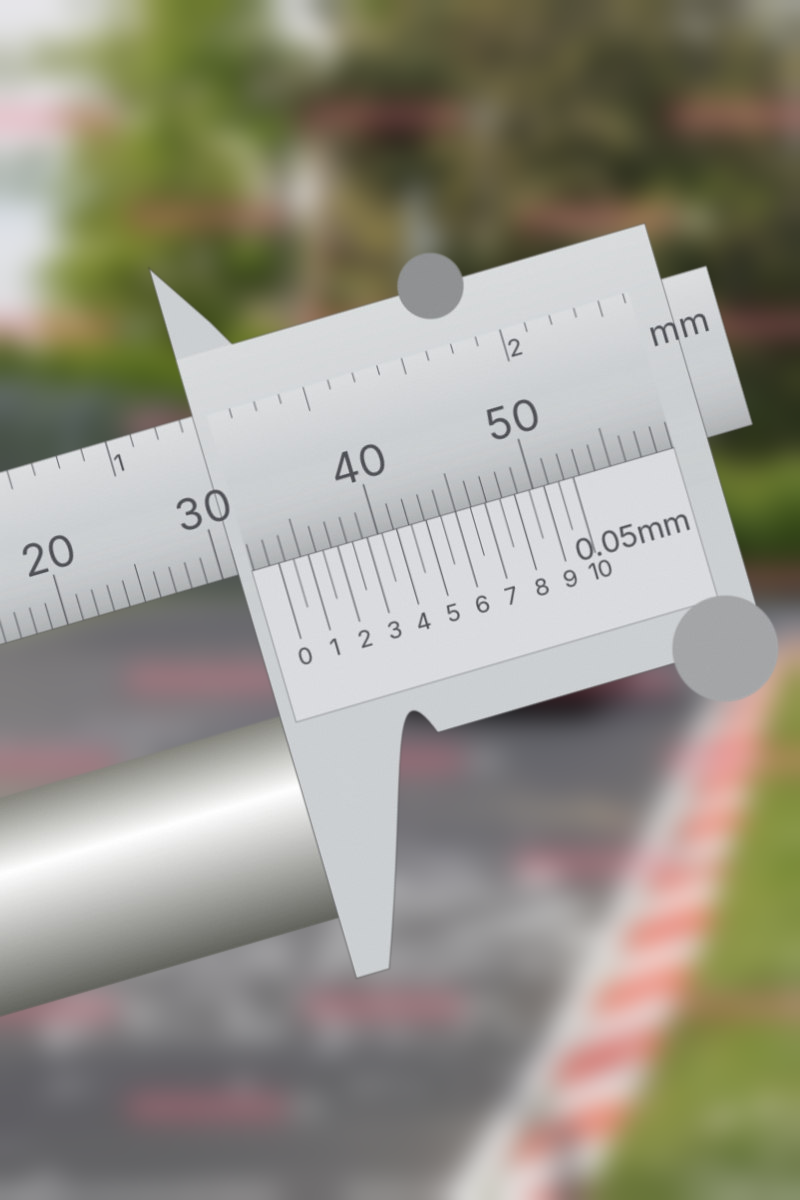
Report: value=33.6 unit=mm
